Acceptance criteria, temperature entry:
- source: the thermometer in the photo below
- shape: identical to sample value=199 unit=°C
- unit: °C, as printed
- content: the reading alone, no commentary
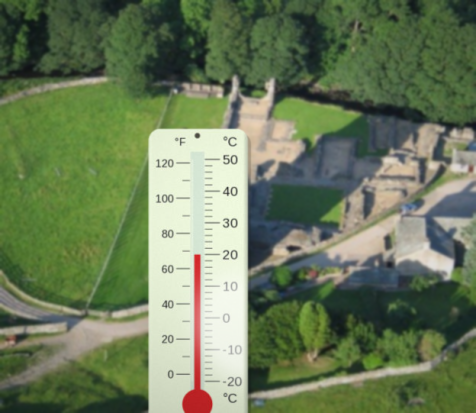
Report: value=20 unit=°C
